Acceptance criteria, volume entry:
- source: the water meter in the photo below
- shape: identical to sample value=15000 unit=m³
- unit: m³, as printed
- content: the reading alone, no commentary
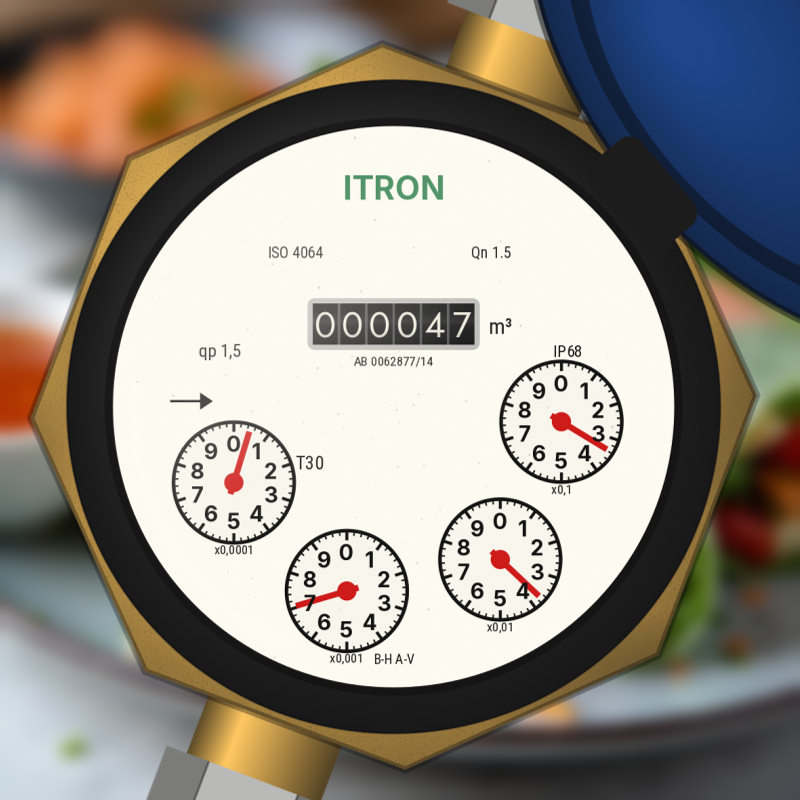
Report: value=47.3370 unit=m³
